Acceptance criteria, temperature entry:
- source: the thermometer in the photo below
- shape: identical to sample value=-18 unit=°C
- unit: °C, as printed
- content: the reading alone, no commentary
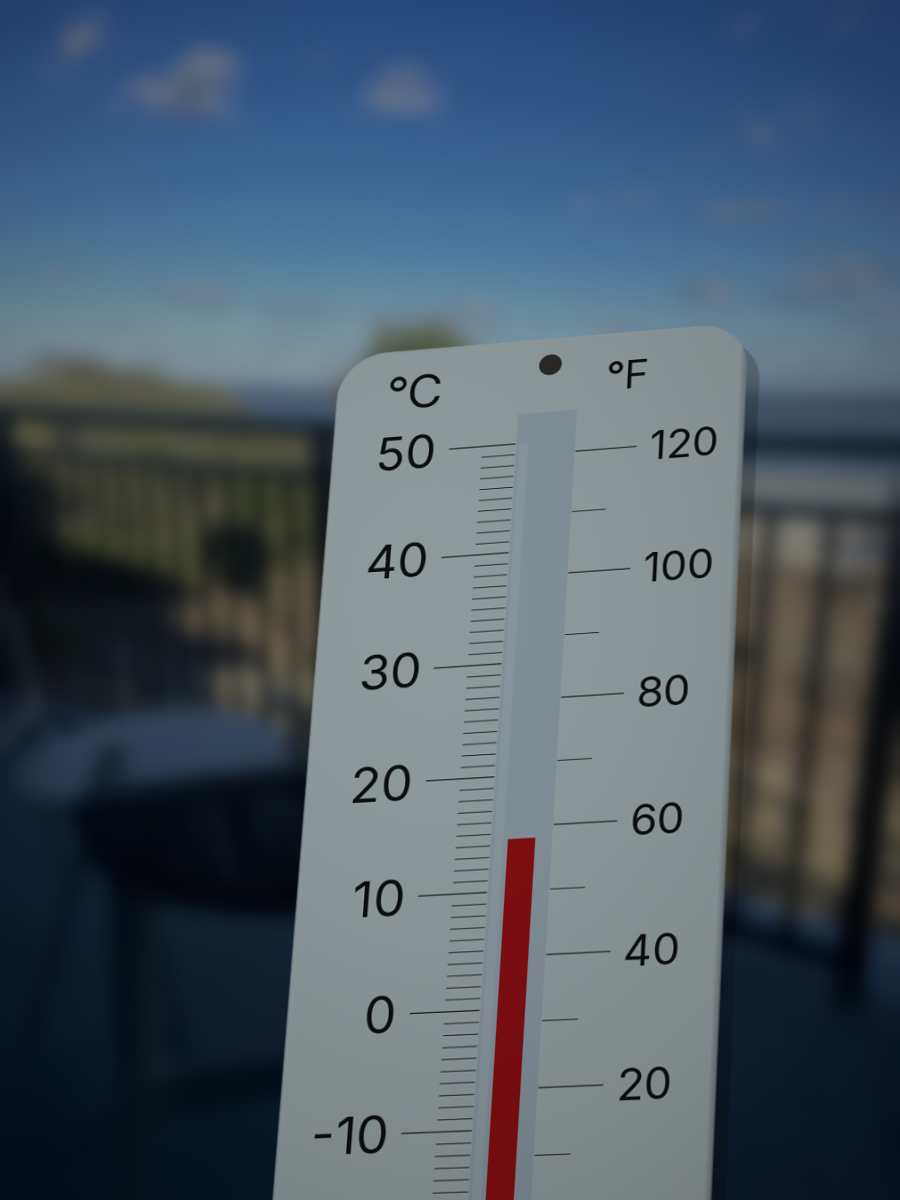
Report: value=14.5 unit=°C
